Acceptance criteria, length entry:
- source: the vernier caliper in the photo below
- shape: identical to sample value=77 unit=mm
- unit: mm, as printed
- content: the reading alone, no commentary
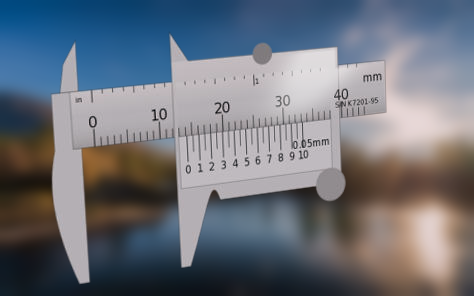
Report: value=14.2 unit=mm
